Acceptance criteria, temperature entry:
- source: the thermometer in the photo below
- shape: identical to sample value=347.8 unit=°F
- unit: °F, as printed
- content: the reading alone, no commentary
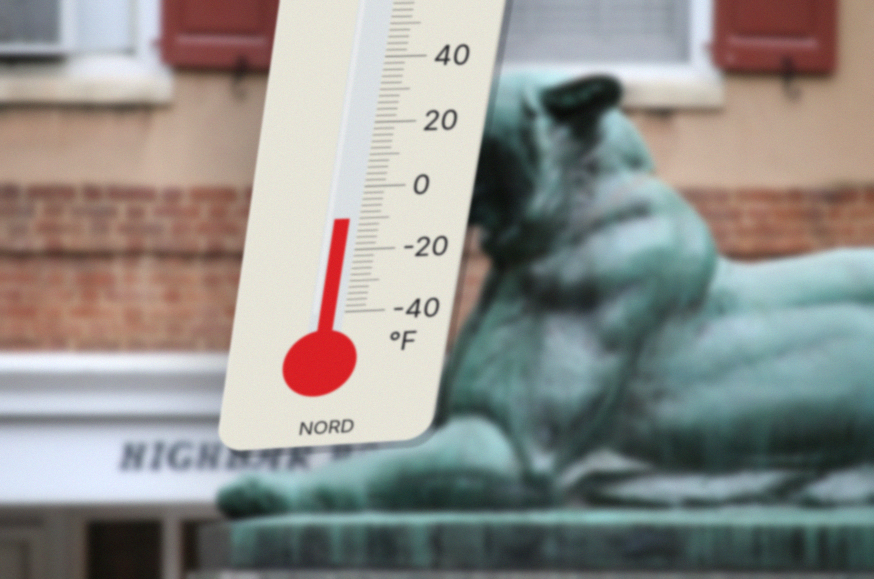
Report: value=-10 unit=°F
